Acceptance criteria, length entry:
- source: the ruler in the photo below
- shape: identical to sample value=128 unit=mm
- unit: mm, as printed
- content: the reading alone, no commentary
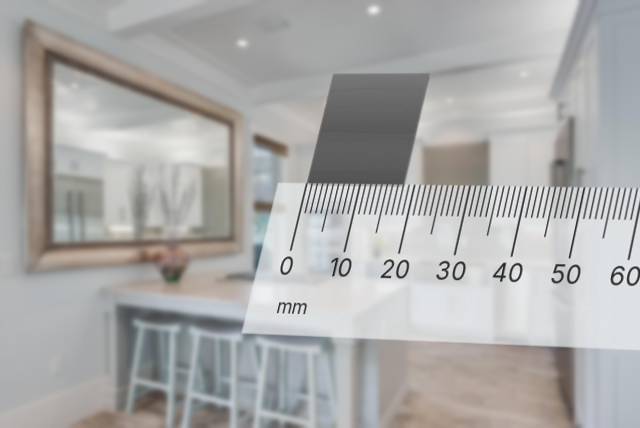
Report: value=18 unit=mm
